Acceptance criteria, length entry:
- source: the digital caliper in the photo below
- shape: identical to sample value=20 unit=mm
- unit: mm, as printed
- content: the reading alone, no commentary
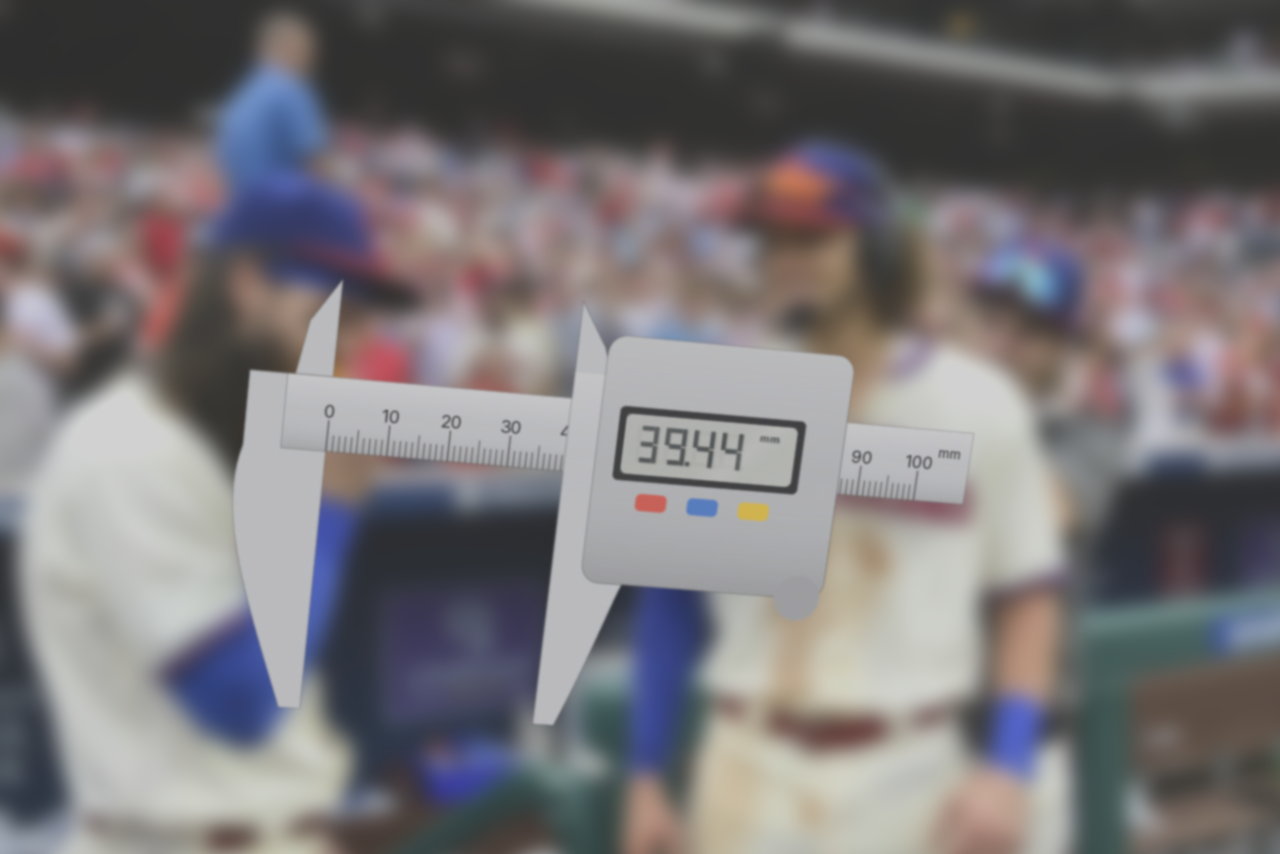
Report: value=39.44 unit=mm
